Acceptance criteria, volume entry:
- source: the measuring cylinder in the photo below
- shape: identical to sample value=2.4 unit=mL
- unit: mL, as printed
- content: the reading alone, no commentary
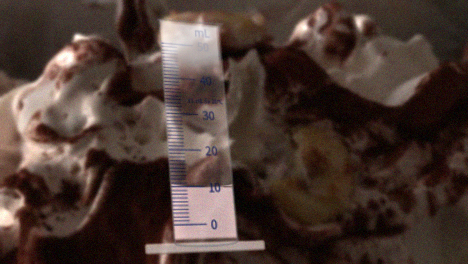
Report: value=10 unit=mL
